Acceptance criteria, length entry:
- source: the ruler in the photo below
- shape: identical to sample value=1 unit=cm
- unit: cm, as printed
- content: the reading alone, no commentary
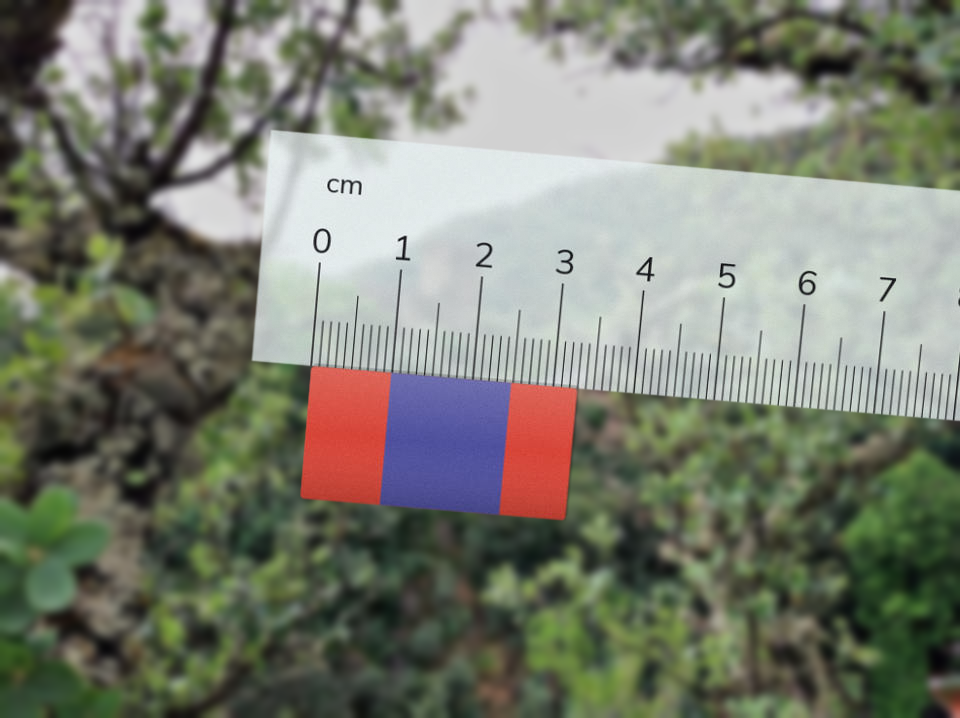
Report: value=3.3 unit=cm
